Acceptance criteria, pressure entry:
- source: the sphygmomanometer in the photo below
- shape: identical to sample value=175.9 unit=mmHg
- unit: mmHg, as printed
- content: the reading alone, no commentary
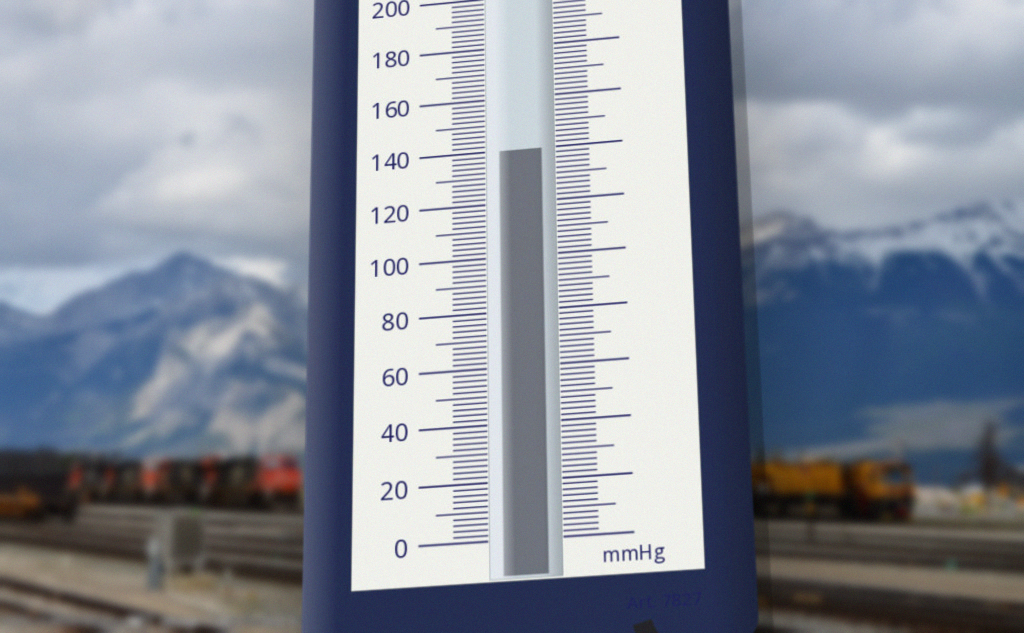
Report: value=140 unit=mmHg
